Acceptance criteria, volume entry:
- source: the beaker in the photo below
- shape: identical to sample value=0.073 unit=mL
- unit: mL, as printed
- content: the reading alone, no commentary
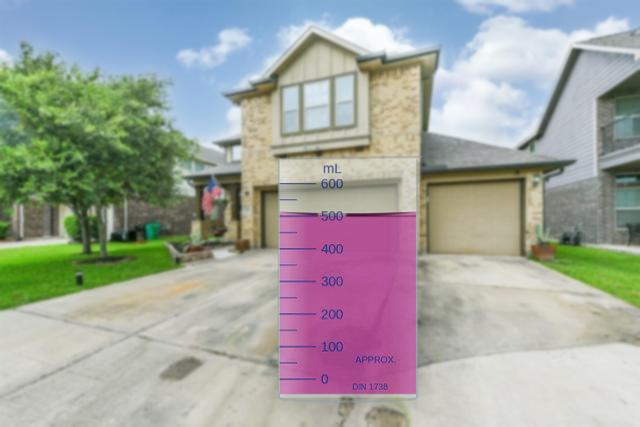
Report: value=500 unit=mL
